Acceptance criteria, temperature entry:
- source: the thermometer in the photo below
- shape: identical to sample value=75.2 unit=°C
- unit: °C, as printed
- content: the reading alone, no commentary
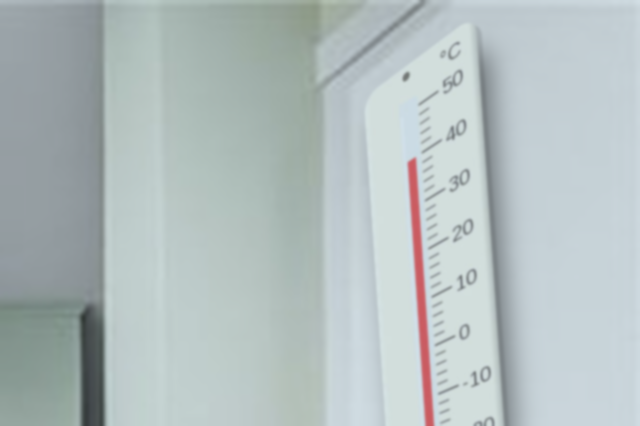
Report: value=40 unit=°C
